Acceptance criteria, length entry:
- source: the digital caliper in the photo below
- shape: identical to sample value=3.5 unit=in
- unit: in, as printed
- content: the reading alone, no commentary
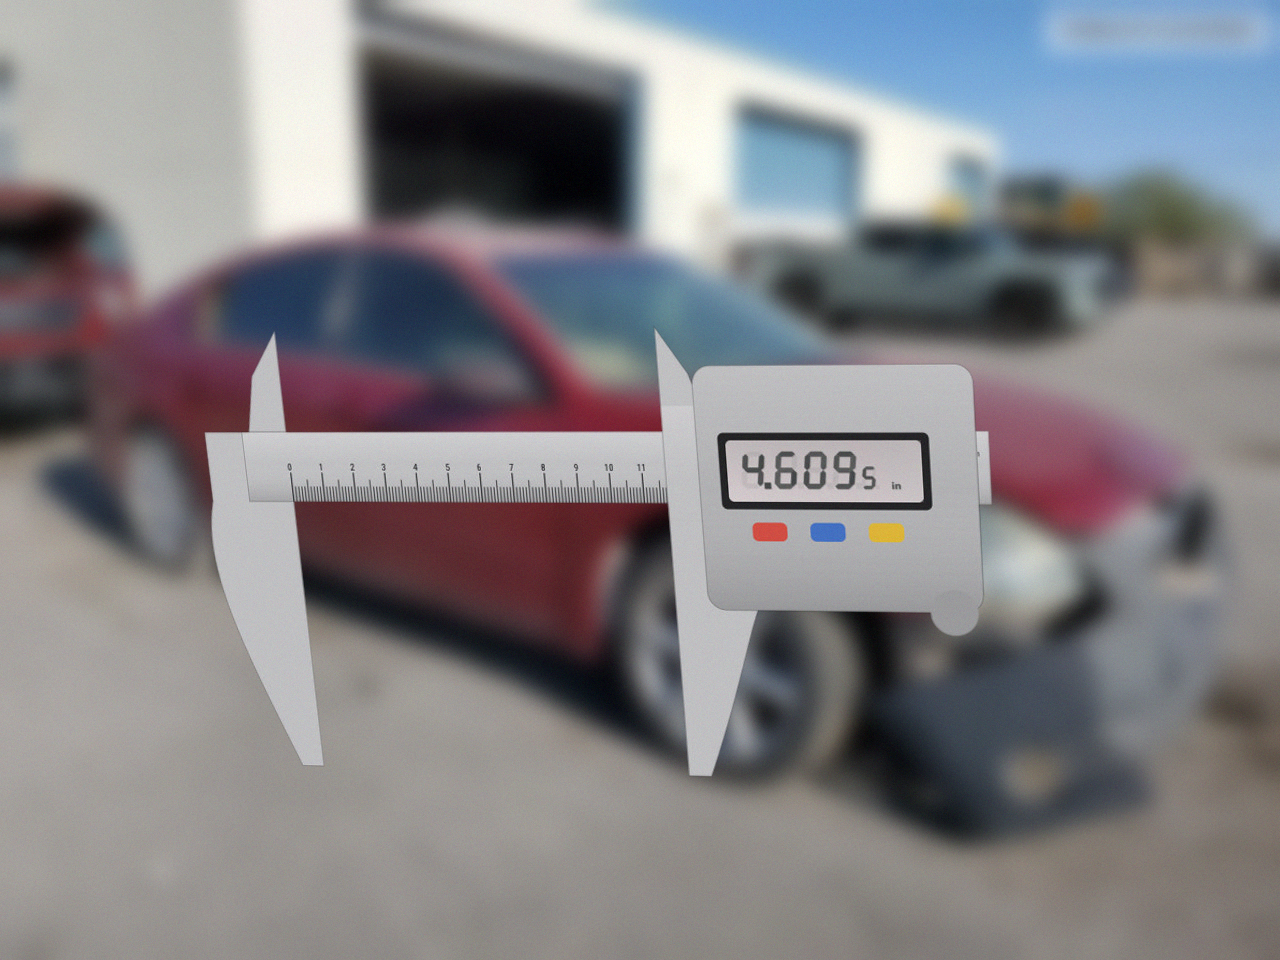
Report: value=4.6095 unit=in
